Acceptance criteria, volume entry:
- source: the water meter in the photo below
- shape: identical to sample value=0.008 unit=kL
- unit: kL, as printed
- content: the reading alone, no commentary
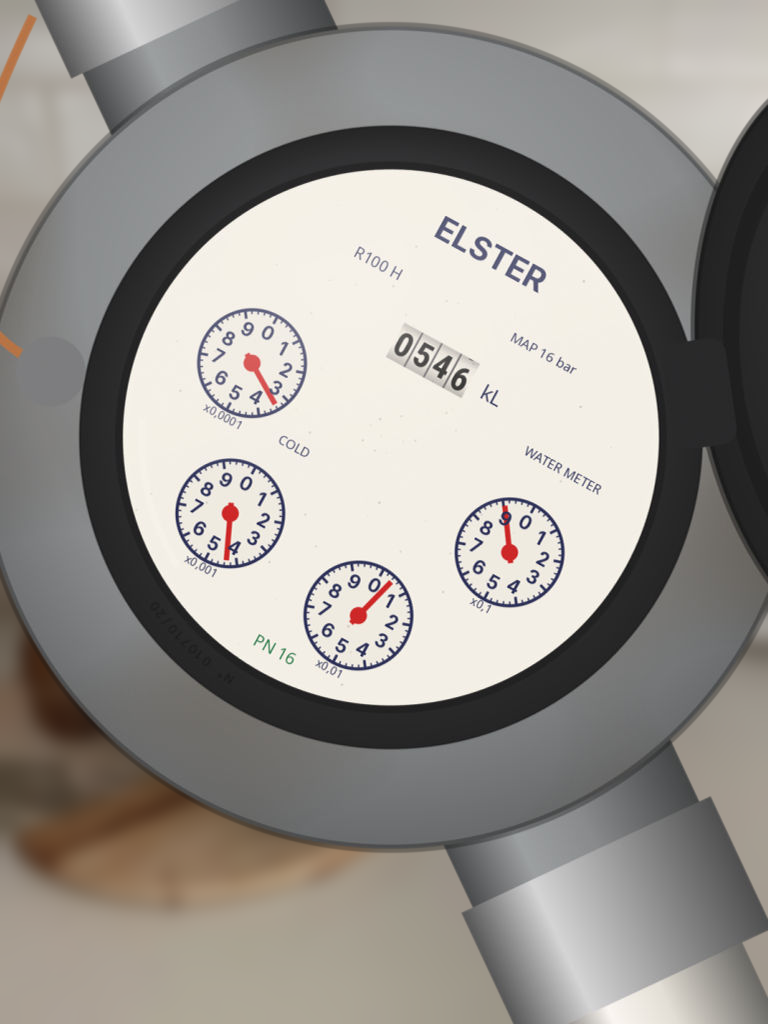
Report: value=545.9043 unit=kL
